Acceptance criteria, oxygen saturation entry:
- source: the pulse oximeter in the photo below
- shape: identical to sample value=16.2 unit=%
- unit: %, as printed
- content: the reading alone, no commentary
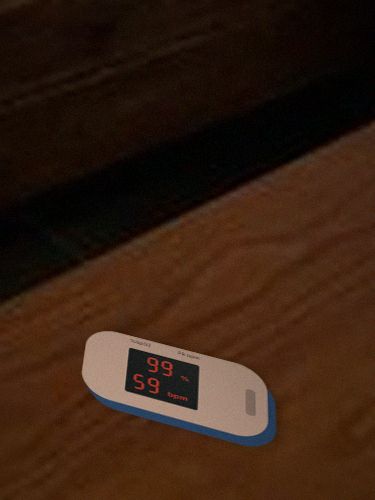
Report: value=99 unit=%
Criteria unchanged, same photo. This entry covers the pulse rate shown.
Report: value=59 unit=bpm
